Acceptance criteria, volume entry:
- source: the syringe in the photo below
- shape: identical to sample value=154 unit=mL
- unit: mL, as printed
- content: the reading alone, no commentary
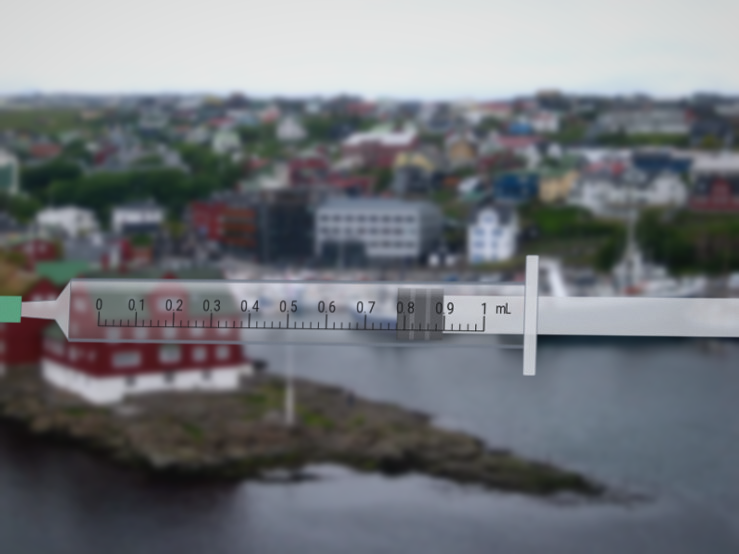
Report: value=0.78 unit=mL
